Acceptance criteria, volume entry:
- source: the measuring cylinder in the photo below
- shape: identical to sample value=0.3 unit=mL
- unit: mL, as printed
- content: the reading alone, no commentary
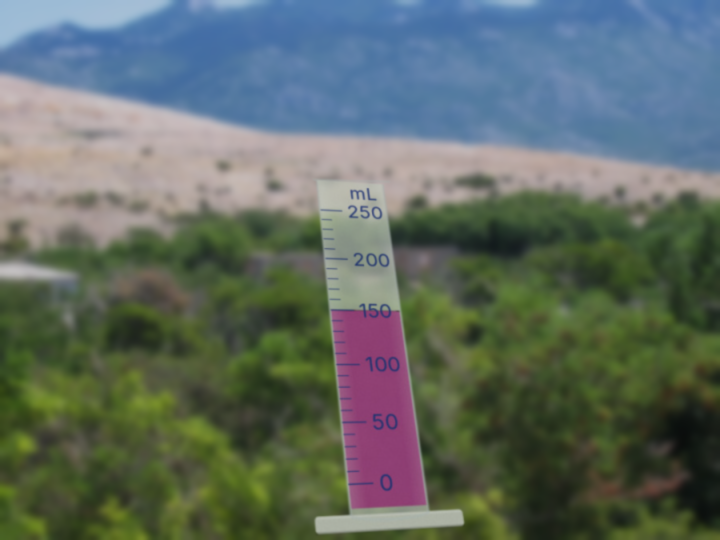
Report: value=150 unit=mL
